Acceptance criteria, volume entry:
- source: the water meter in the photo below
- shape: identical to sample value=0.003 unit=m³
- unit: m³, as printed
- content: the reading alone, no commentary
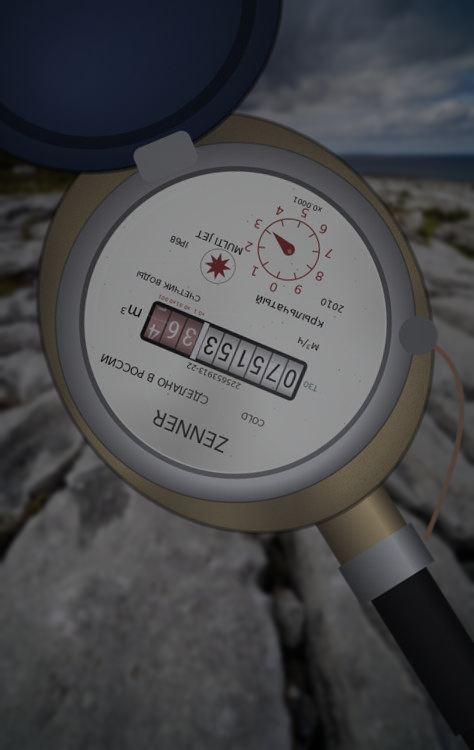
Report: value=75153.3643 unit=m³
